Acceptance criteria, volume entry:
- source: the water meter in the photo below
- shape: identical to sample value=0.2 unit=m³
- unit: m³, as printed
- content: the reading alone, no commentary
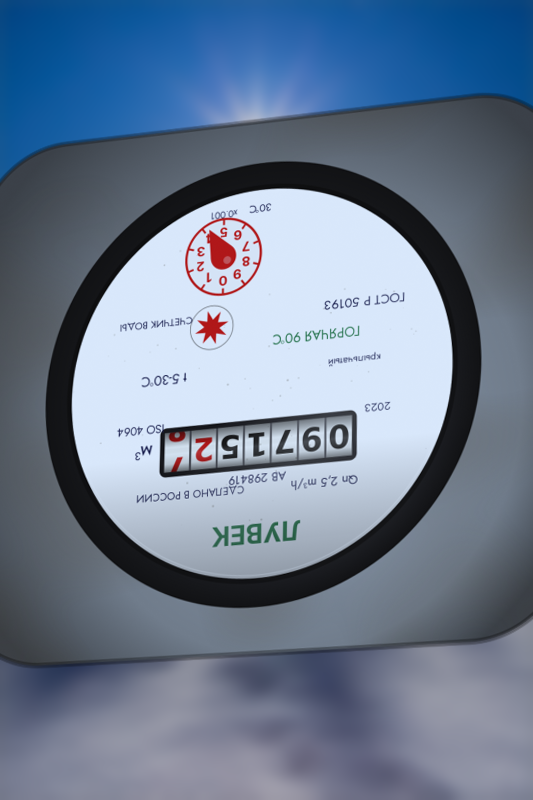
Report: value=9715.274 unit=m³
